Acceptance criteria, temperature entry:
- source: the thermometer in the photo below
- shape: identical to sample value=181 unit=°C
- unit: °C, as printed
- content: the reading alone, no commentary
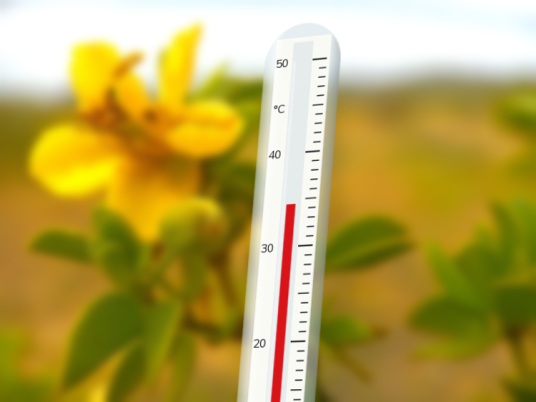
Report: value=34.5 unit=°C
